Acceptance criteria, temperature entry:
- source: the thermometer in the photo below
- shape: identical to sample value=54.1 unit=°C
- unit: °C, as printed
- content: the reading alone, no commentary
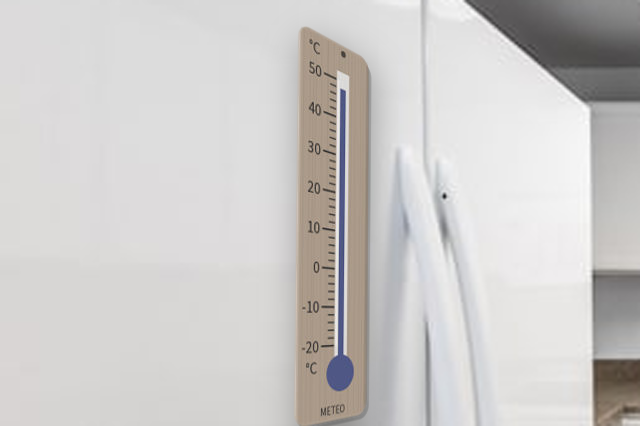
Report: value=48 unit=°C
